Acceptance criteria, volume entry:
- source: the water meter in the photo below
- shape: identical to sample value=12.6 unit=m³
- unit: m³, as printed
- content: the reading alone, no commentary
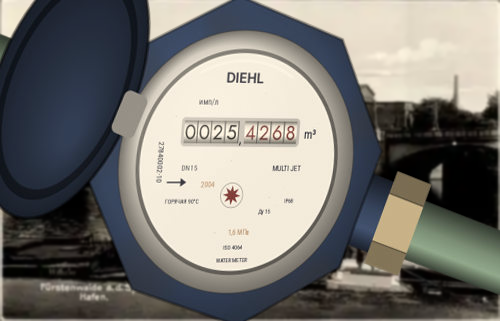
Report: value=25.4268 unit=m³
